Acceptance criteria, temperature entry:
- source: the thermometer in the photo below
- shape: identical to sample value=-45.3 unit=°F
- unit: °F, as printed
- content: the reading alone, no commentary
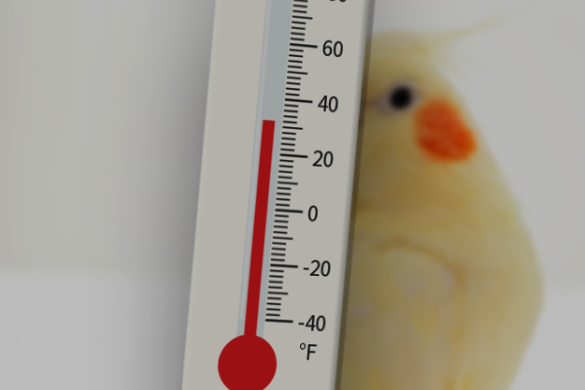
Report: value=32 unit=°F
